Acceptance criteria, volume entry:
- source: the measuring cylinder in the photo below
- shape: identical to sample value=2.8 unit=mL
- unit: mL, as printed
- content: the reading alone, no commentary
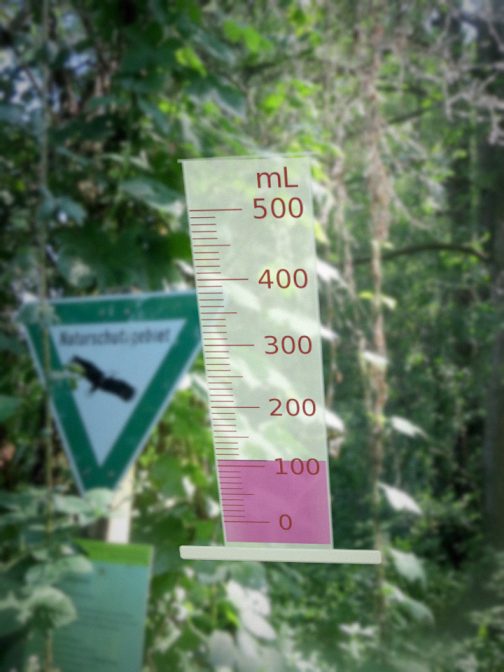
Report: value=110 unit=mL
